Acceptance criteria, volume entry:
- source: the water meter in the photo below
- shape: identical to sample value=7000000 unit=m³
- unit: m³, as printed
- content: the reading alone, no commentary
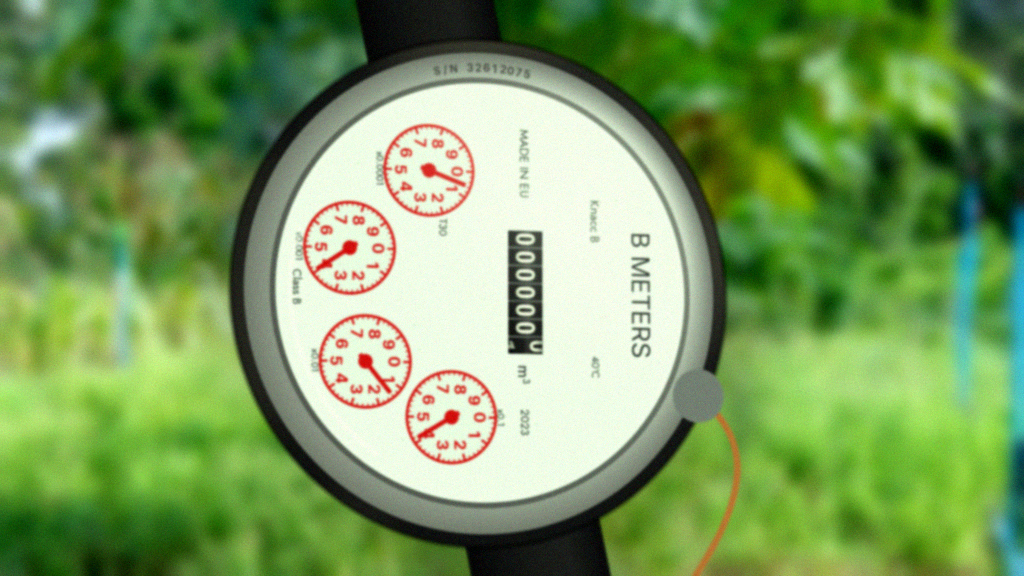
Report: value=0.4140 unit=m³
